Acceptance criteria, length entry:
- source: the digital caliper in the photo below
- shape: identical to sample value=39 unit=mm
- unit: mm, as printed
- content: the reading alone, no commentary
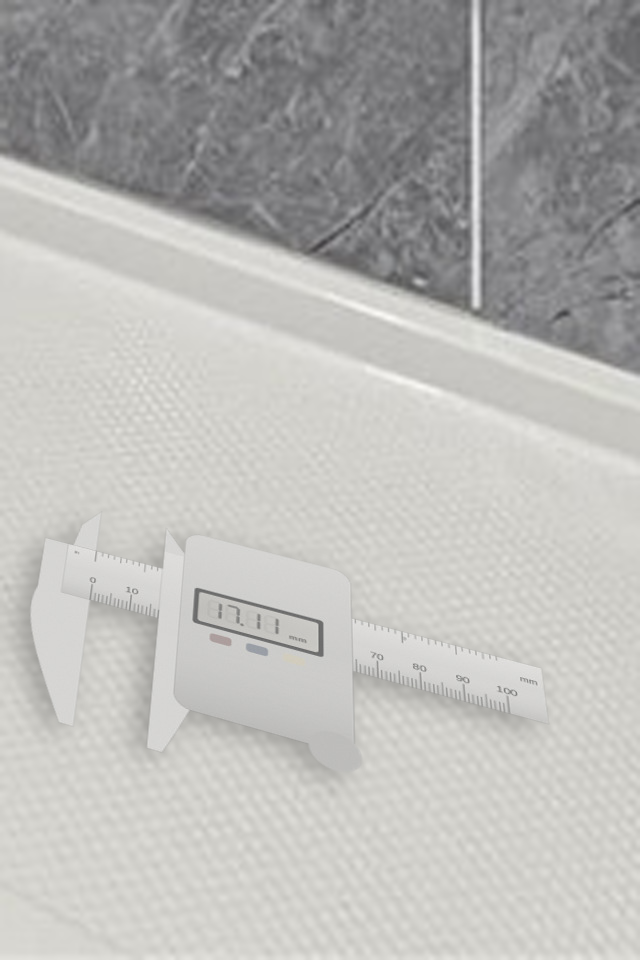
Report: value=17.11 unit=mm
